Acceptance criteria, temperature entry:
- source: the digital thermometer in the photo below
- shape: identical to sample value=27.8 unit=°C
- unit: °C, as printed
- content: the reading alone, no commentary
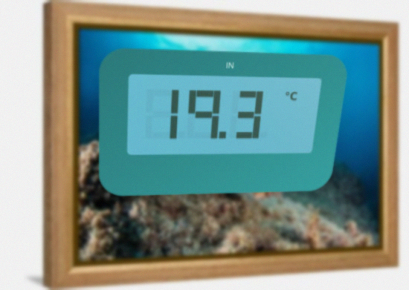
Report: value=19.3 unit=°C
